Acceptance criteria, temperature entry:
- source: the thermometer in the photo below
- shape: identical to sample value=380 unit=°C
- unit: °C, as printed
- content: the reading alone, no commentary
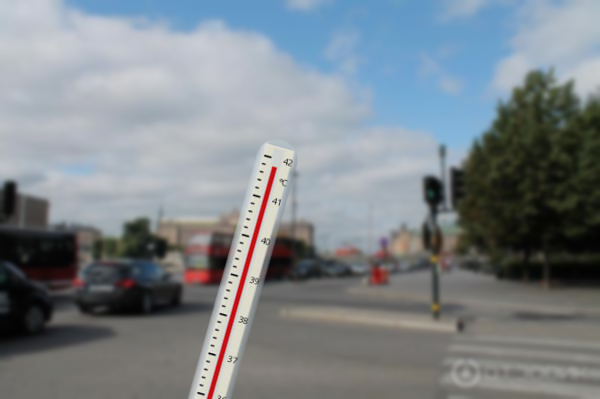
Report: value=41.8 unit=°C
